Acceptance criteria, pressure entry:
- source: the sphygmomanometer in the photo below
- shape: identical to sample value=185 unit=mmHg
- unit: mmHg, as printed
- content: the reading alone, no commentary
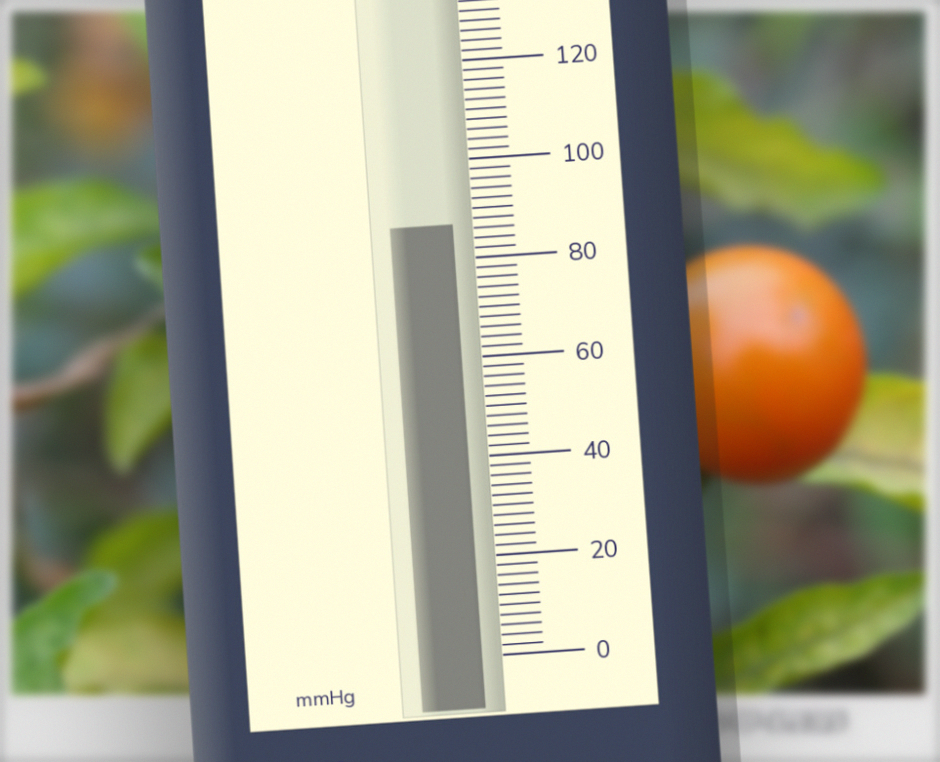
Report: value=87 unit=mmHg
